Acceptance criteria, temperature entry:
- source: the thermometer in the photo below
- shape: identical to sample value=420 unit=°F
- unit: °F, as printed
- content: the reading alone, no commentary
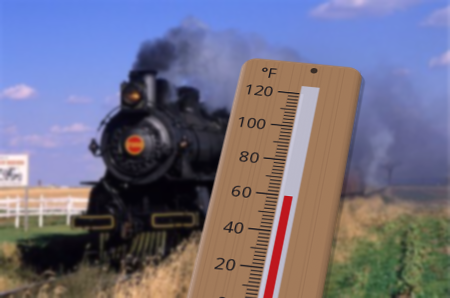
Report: value=60 unit=°F
